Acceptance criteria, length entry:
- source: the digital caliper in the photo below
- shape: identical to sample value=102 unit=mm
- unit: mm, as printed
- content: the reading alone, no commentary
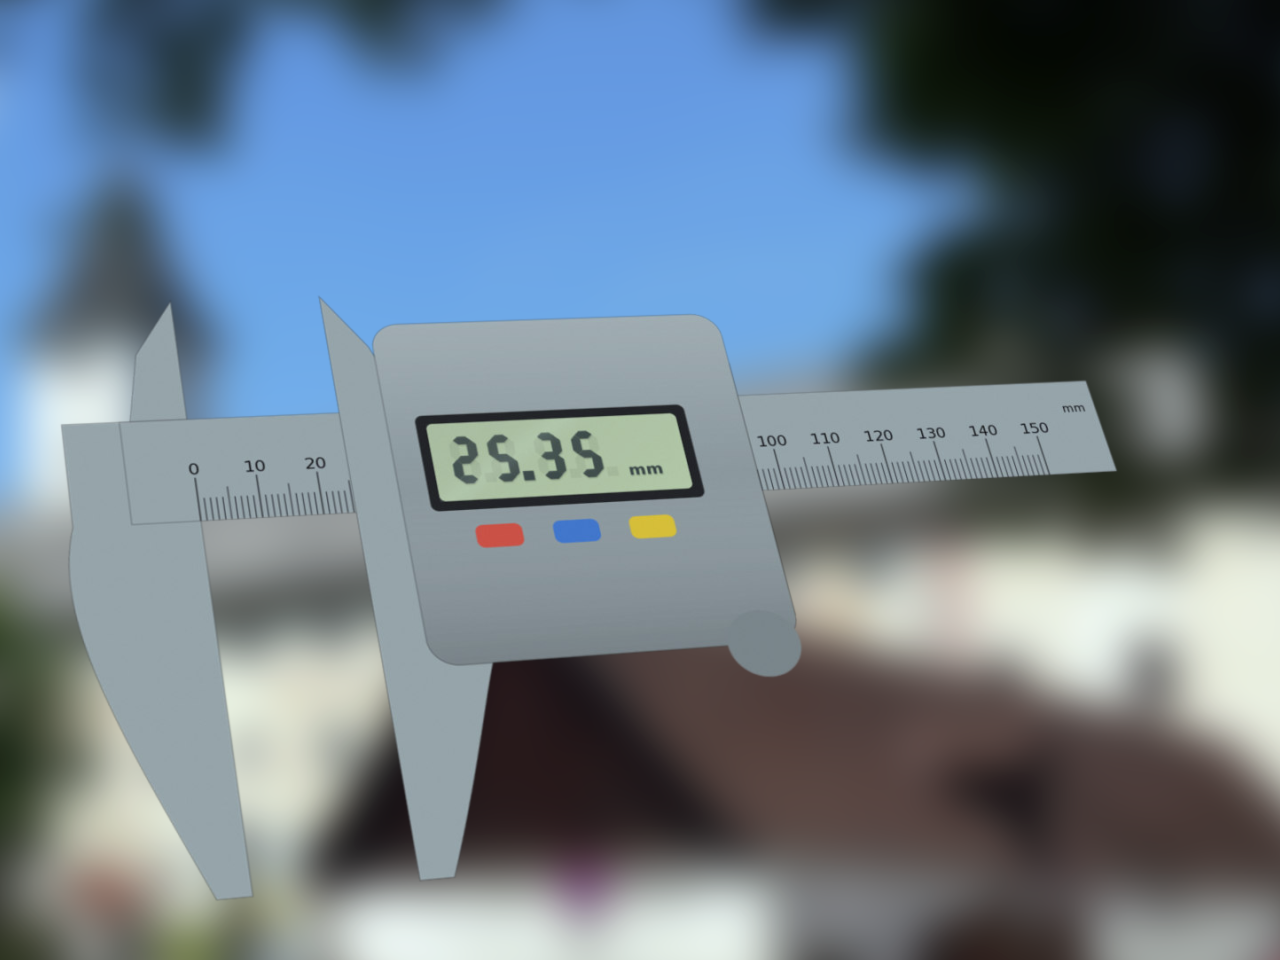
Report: value=25.35 unit=mm
